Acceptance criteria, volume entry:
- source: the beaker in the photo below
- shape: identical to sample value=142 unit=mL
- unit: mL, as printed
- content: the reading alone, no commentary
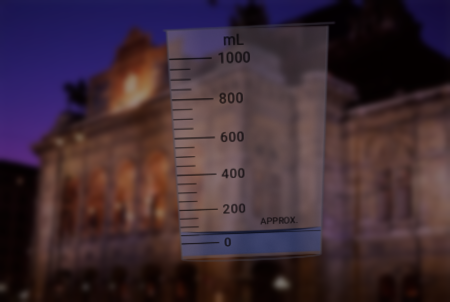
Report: value=50 unit=mL
